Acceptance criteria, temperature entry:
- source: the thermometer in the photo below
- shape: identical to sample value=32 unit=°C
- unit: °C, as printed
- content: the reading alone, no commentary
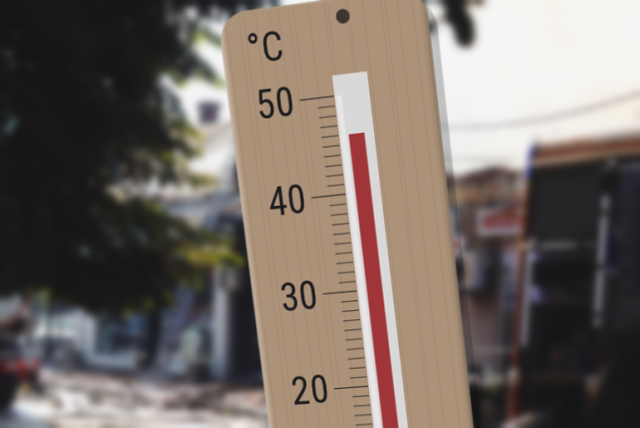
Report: value=46 unit=°C
